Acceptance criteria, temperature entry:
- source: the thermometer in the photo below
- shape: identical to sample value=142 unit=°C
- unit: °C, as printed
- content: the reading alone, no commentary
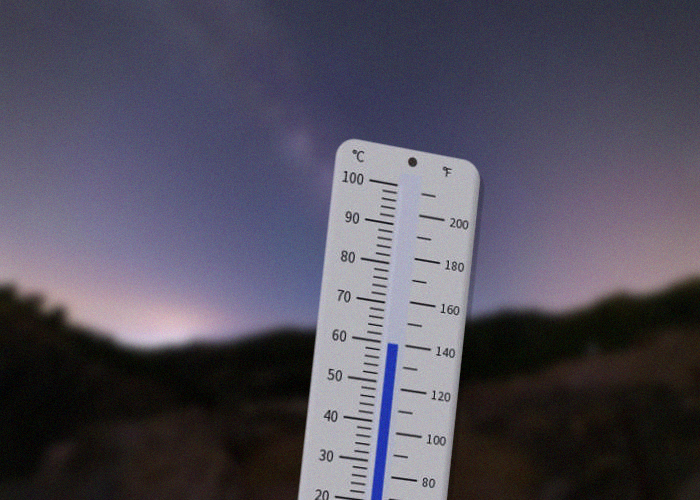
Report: value=60 unit=°C
